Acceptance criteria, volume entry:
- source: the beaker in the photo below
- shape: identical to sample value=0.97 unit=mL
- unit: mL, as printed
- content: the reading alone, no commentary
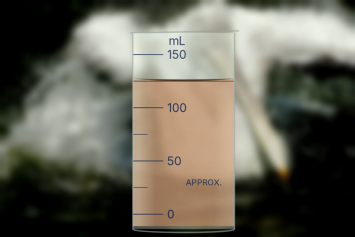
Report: value=125 unit=mL
